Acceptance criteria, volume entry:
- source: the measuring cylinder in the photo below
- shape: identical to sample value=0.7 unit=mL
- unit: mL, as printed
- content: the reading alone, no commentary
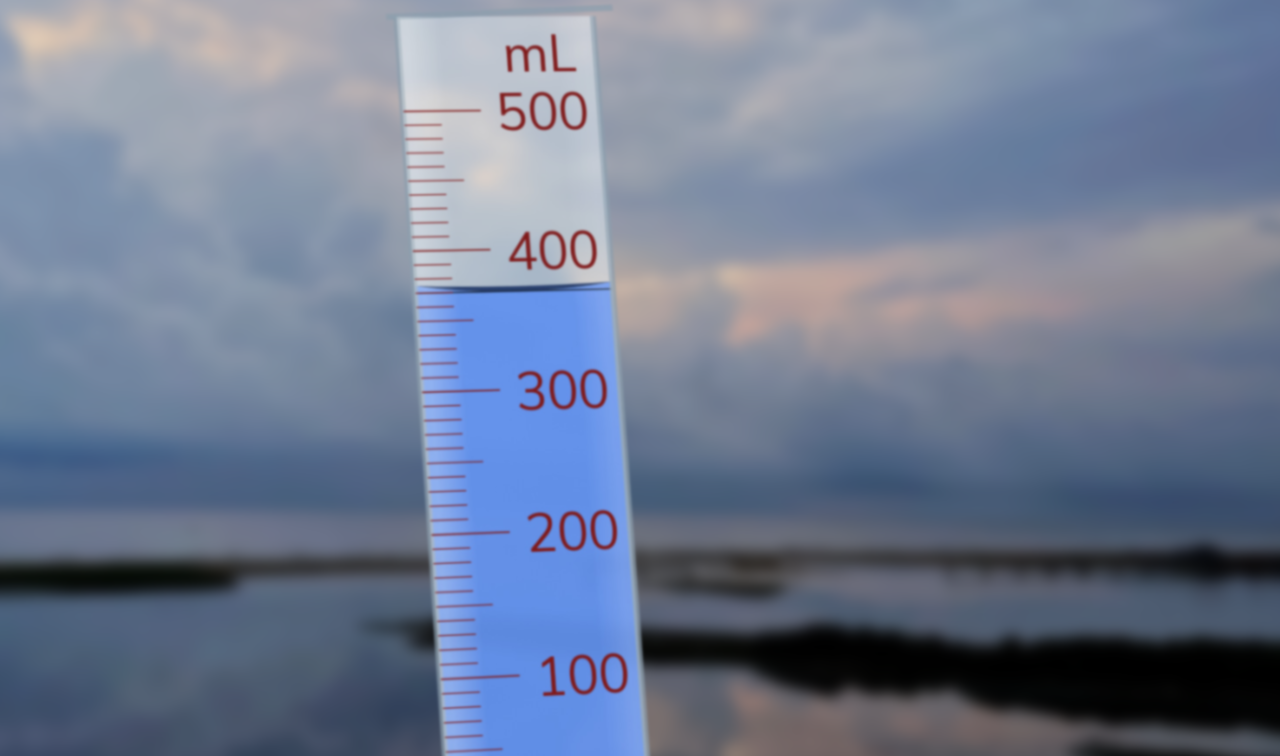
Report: value=370 unit=mL
